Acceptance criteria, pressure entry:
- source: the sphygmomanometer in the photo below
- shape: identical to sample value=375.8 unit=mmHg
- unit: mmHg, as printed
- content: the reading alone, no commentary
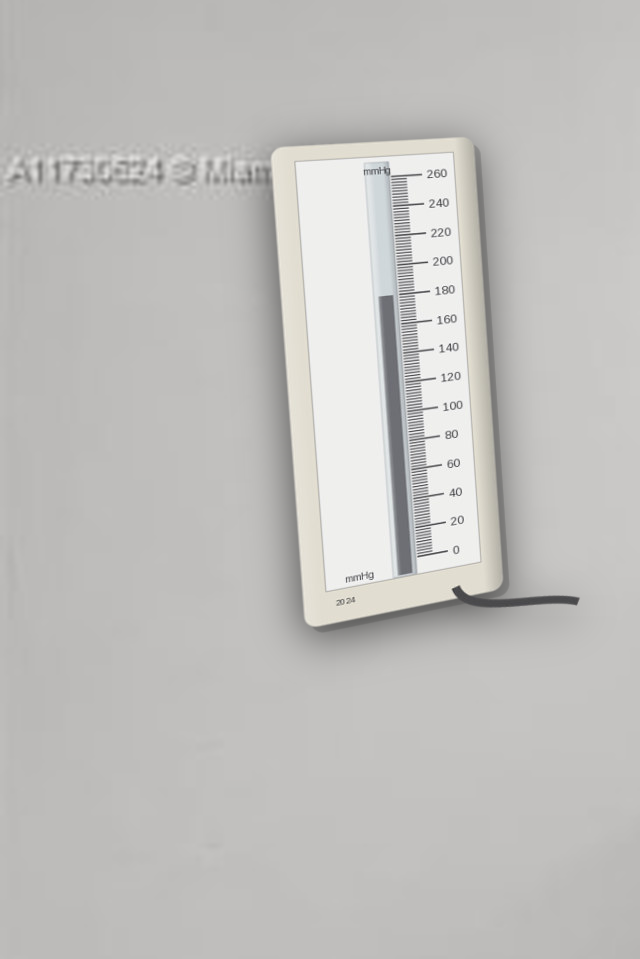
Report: value=180 unit=mmHg
